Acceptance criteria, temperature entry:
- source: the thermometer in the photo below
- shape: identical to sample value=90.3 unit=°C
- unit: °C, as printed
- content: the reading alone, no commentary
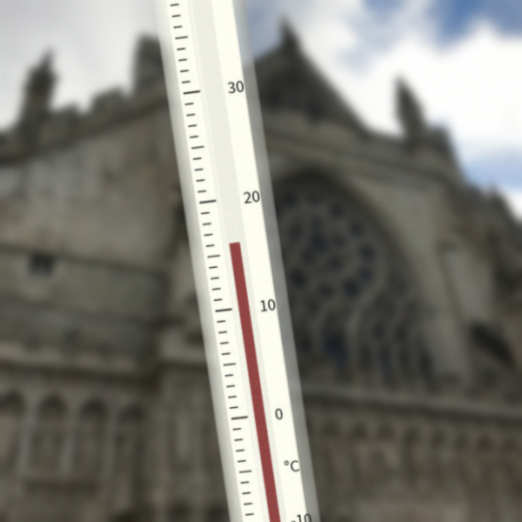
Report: value=16 unit=°C
